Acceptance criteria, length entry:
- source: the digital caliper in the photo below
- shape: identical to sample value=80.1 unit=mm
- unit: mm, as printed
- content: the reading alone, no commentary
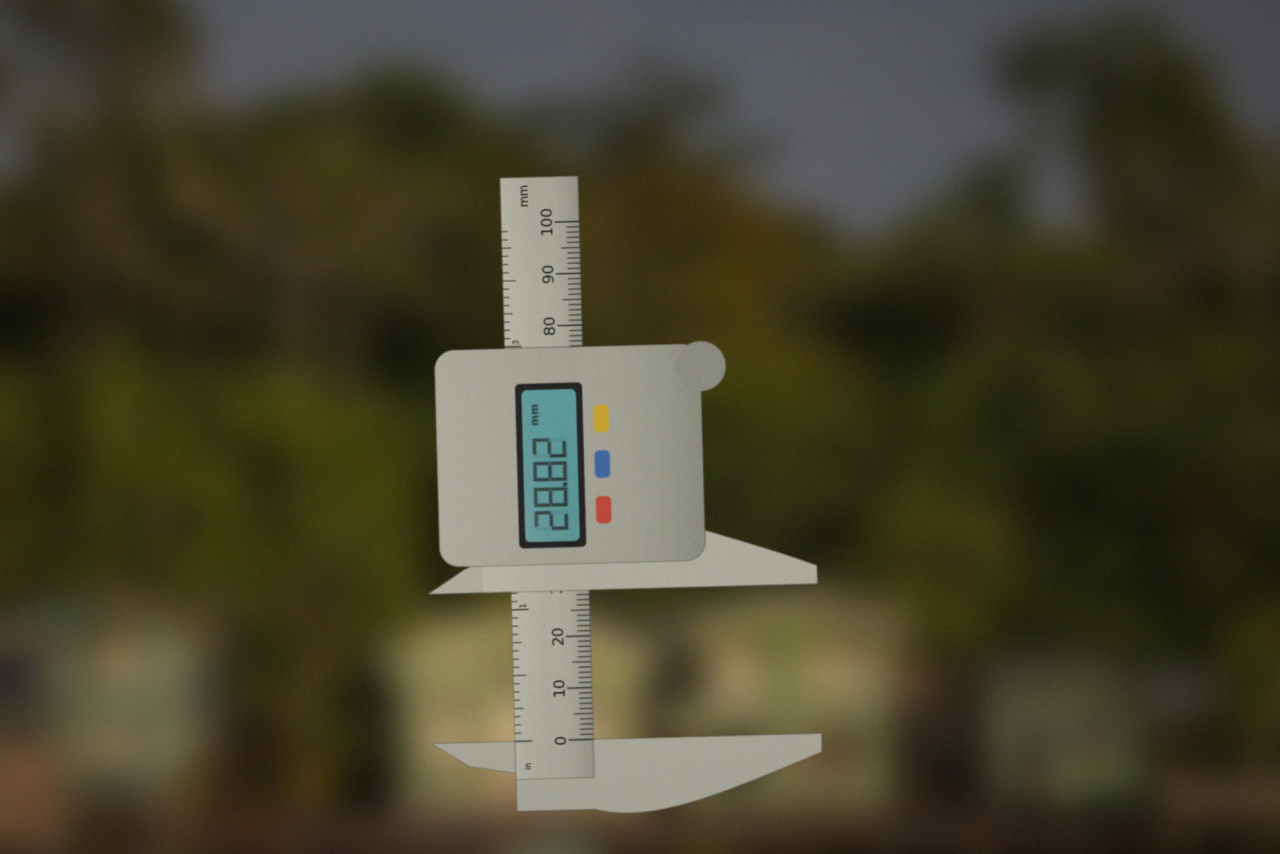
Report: value=28.82 unit=mm
